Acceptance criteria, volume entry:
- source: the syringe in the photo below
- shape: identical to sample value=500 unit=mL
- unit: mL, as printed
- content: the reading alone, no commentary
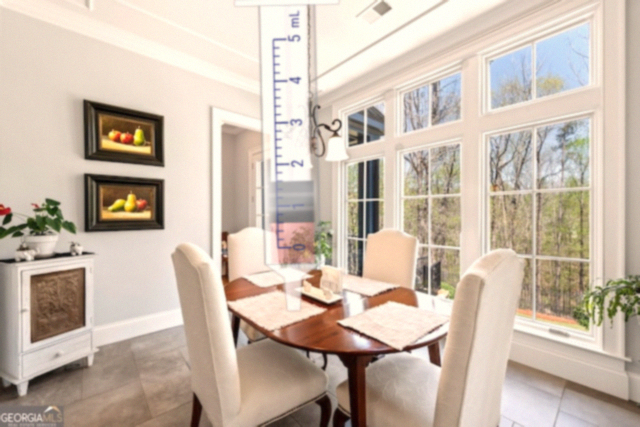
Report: value=0.6 unit=mL
